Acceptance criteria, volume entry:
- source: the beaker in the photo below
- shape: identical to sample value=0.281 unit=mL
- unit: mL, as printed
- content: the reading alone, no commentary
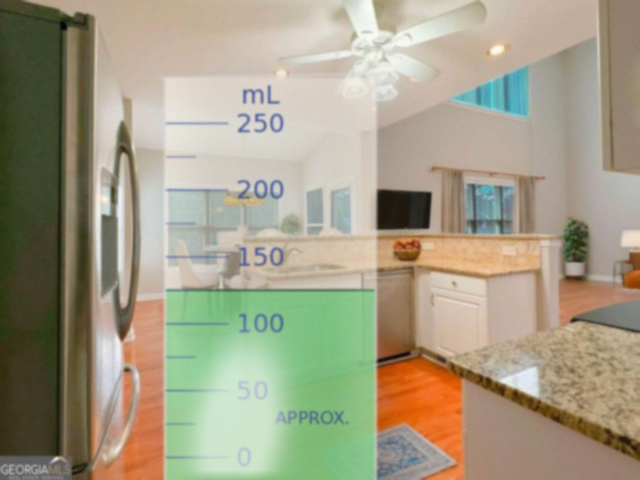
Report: value=125 unit=mL
